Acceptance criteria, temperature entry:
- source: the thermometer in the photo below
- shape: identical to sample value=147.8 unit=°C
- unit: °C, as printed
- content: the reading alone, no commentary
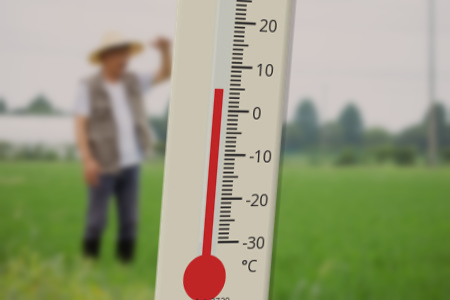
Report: value=5 unit=°C
